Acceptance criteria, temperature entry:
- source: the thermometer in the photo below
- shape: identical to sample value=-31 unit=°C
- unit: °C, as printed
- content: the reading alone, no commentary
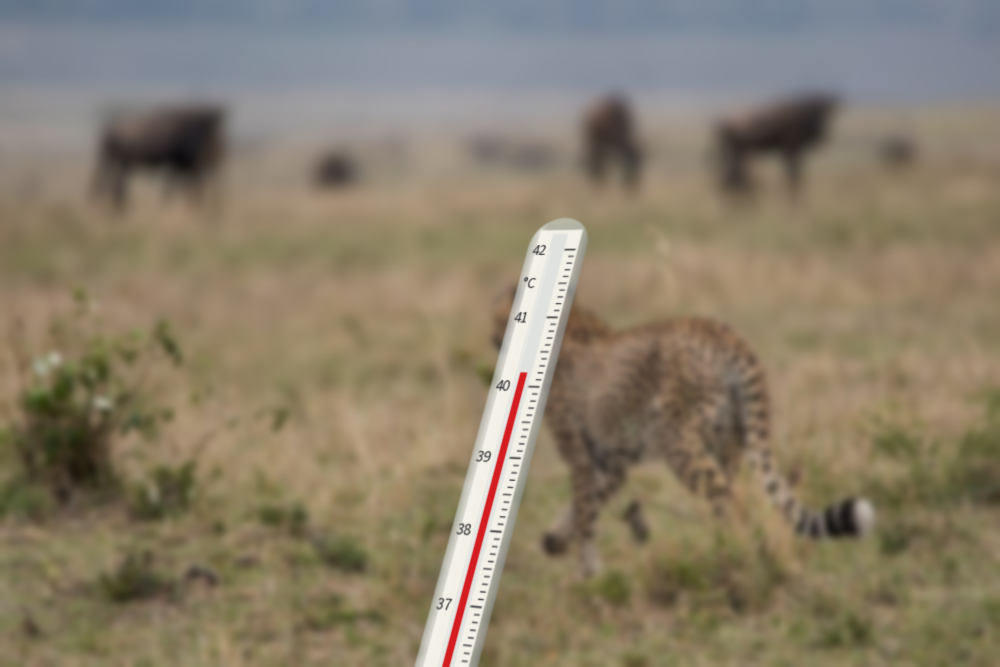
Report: value=40.2 unit=°C
